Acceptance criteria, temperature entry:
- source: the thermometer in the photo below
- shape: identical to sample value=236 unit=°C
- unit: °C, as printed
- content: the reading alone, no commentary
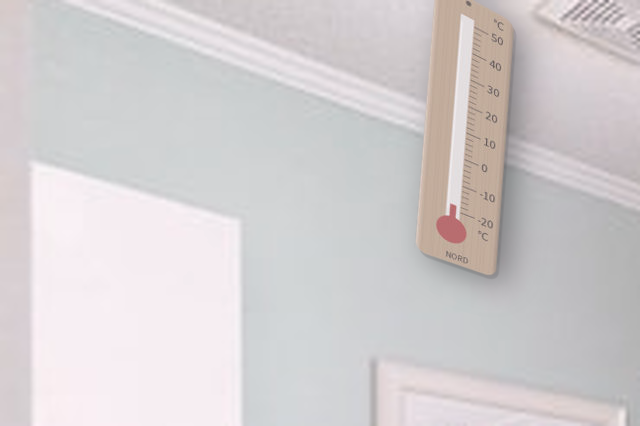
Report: value=-18 unit=°C
